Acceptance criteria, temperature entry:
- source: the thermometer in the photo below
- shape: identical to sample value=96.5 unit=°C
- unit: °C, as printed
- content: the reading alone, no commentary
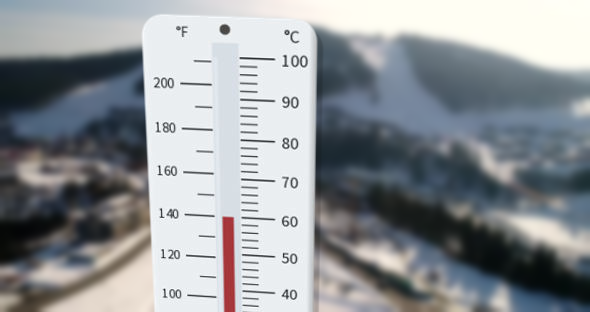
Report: value=60 unit=°C
